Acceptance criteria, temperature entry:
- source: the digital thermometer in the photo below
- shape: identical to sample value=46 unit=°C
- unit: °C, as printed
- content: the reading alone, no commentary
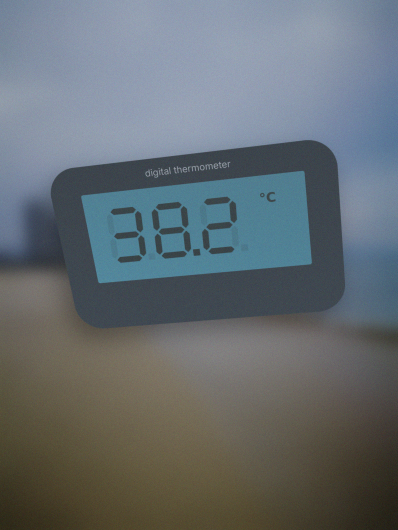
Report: value=38.2 unit=°C
